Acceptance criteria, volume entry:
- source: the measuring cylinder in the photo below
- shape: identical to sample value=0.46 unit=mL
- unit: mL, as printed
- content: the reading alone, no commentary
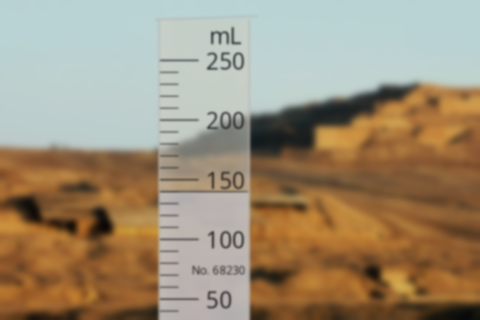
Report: value=140 unit=mL
